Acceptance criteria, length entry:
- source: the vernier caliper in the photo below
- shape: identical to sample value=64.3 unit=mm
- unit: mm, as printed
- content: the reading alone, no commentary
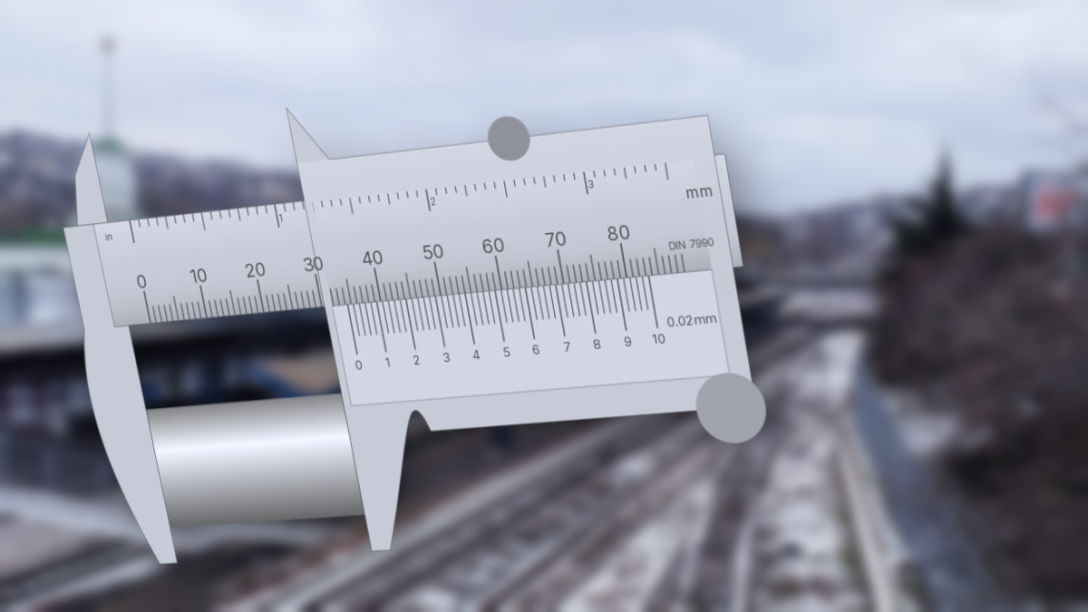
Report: value=34.4 unit=mm
